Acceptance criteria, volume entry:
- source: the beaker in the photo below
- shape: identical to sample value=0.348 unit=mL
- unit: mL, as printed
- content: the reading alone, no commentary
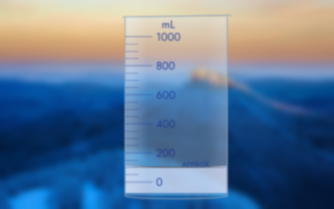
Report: value=100 unit=mL
